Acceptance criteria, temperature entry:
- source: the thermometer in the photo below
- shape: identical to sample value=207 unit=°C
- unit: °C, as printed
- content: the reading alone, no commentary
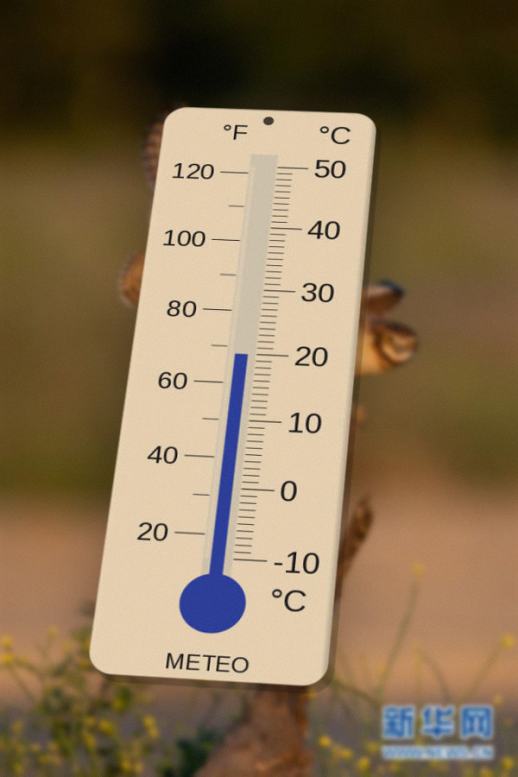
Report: value=20 unit=°C
